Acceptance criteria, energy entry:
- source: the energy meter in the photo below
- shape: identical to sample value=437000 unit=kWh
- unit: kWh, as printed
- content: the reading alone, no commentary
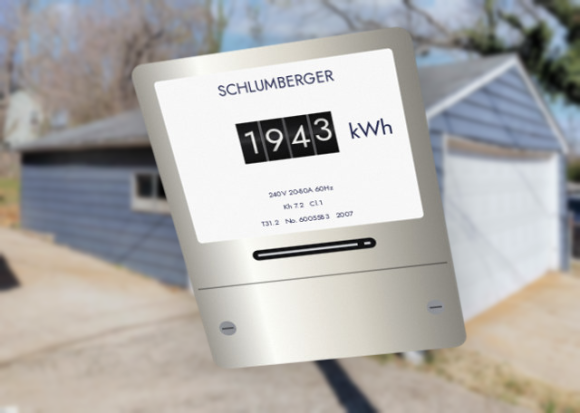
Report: value=1943 unit=kWh
